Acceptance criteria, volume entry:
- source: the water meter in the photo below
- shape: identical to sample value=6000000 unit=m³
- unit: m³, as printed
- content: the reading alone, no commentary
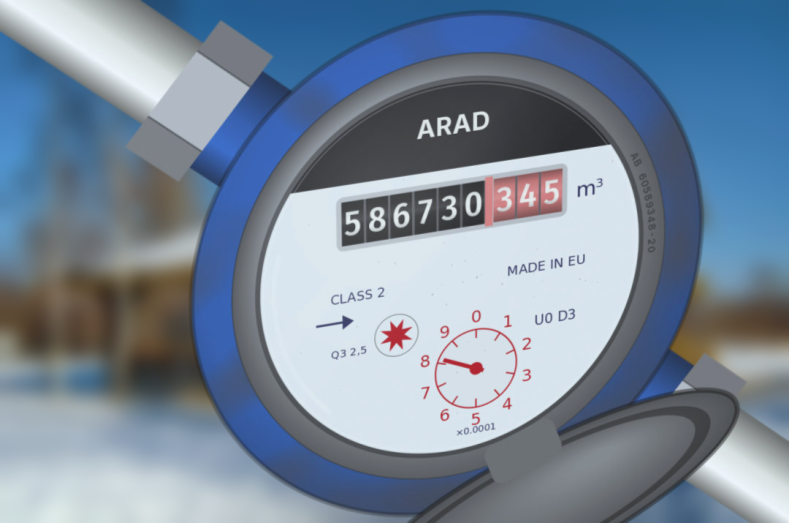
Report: value=586730.3458 unit=m³
